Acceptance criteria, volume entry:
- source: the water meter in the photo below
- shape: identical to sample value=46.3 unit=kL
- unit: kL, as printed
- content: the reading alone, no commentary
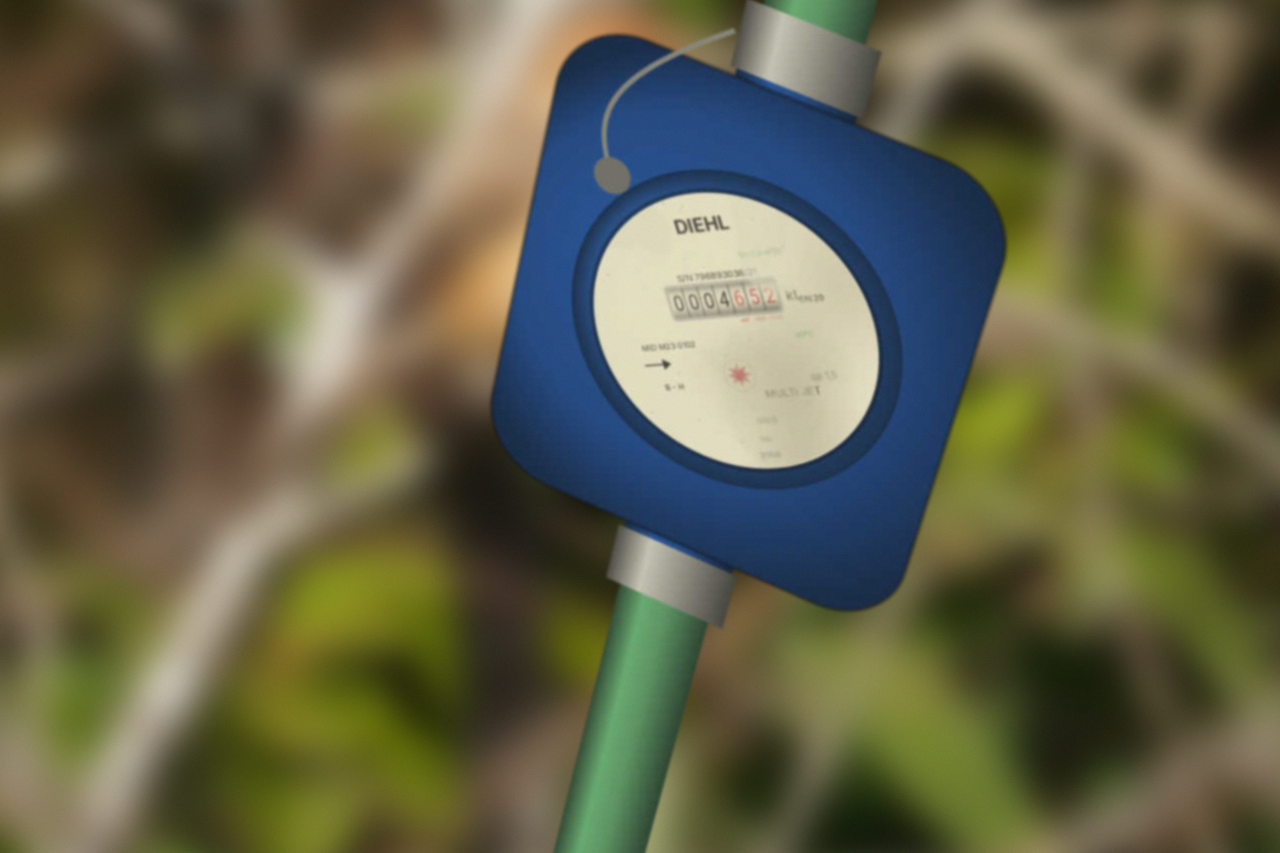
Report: value=4.652 unit=kL
